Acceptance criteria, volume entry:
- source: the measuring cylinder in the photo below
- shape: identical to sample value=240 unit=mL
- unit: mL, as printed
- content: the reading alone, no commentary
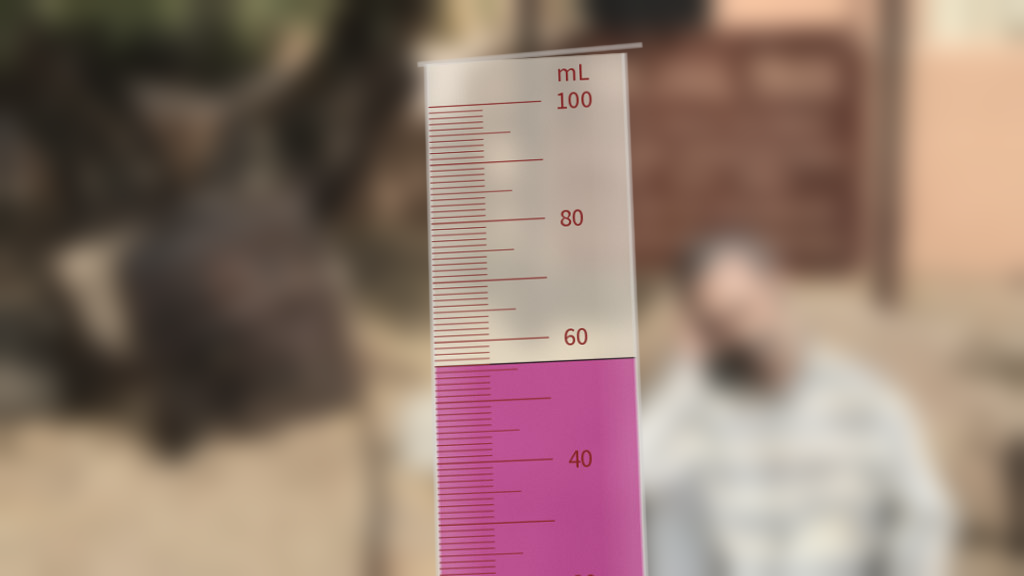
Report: value=56 unit=mL
